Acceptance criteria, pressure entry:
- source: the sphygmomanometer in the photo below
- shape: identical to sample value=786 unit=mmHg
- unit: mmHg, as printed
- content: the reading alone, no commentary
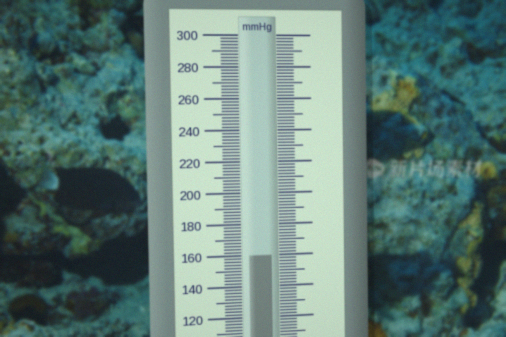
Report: value=160 unit=mmHg
